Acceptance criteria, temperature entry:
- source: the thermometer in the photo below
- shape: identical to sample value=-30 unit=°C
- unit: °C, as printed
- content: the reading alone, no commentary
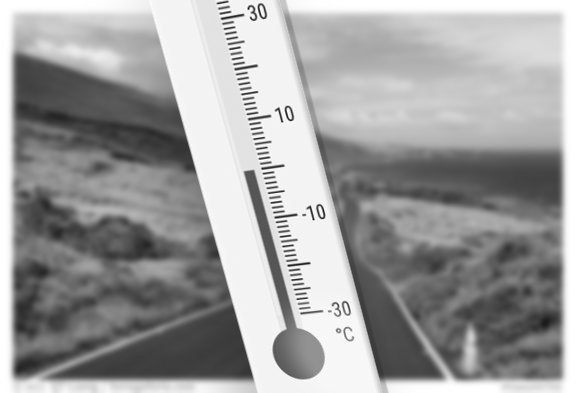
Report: value=0 unit=°C
